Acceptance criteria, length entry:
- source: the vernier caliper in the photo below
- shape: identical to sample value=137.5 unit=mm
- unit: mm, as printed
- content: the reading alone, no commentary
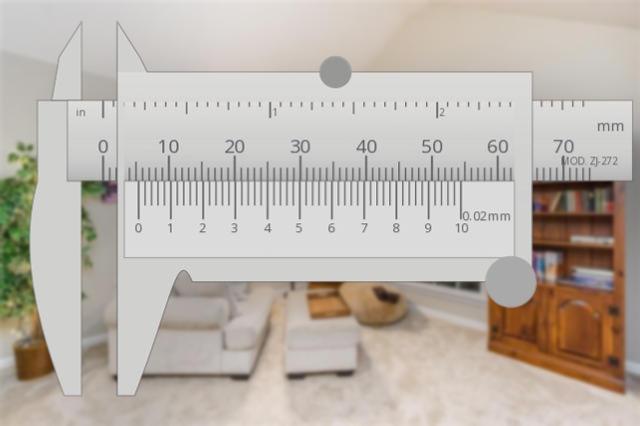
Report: value=5.4 unit=mm
